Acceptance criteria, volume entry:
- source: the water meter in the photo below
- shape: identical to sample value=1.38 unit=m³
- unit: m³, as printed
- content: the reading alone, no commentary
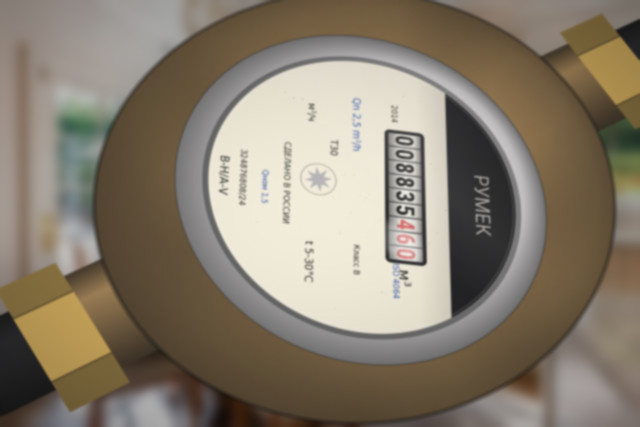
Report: value=8835.460 unit=m³
